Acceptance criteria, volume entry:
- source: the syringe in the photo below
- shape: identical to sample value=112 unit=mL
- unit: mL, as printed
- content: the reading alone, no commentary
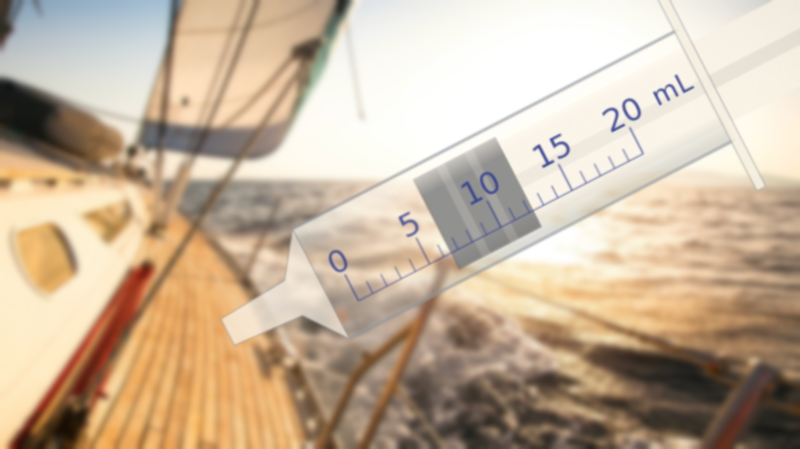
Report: value=6.5 unit=mL
